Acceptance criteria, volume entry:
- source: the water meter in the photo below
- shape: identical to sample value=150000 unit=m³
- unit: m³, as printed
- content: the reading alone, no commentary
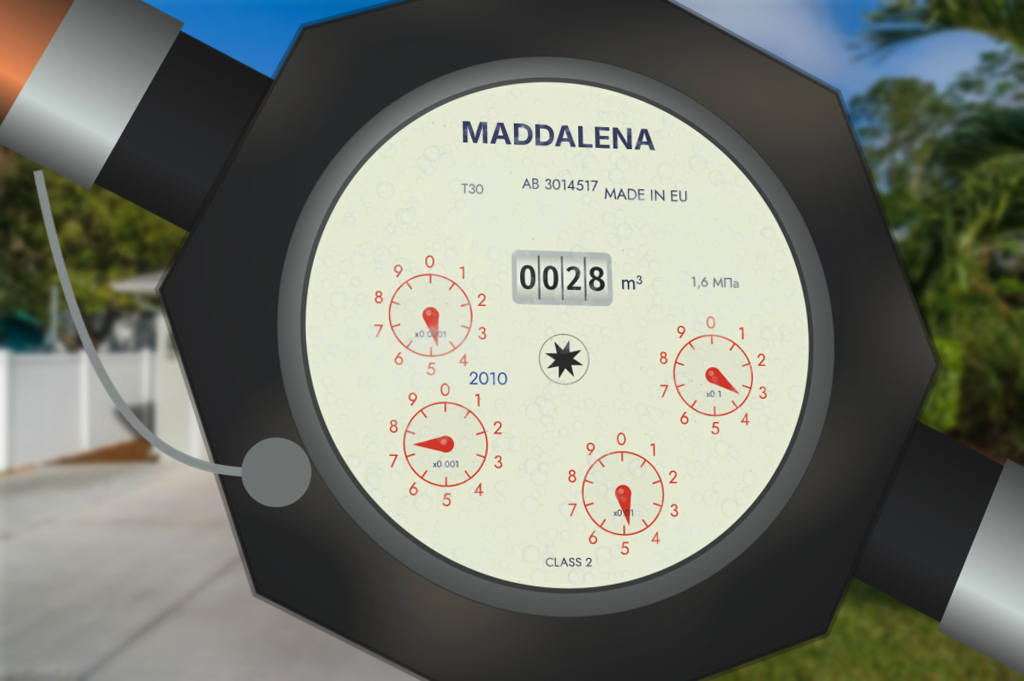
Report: value=28.3474 unit=m³
